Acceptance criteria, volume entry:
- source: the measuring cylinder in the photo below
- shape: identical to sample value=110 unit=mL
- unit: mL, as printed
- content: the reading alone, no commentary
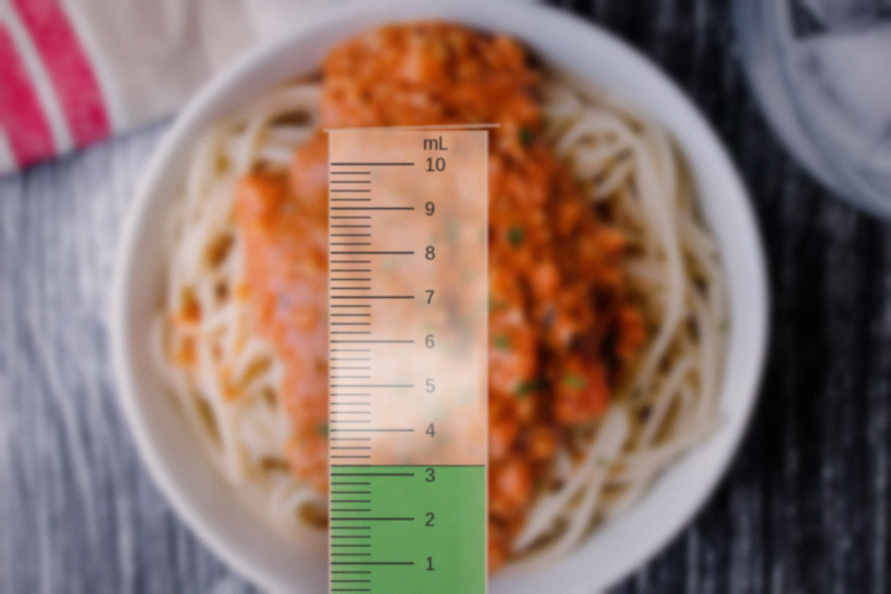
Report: value=3.2 unit=mL
